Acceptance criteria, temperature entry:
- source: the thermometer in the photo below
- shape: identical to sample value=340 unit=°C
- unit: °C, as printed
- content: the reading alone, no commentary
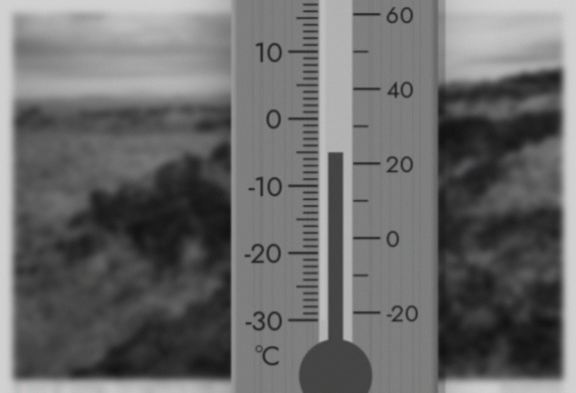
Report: value=-5 unit=°C
